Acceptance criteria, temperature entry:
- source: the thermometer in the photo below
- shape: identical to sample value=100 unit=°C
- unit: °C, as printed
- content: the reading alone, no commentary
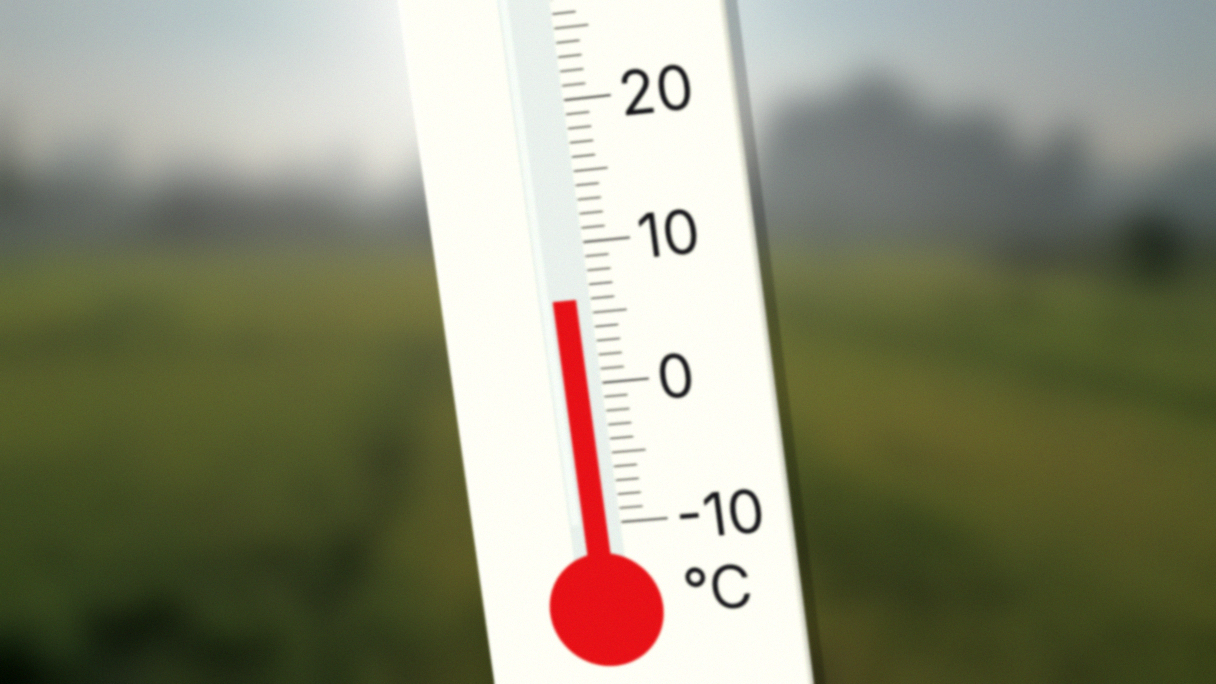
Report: value=6 unit=°C
